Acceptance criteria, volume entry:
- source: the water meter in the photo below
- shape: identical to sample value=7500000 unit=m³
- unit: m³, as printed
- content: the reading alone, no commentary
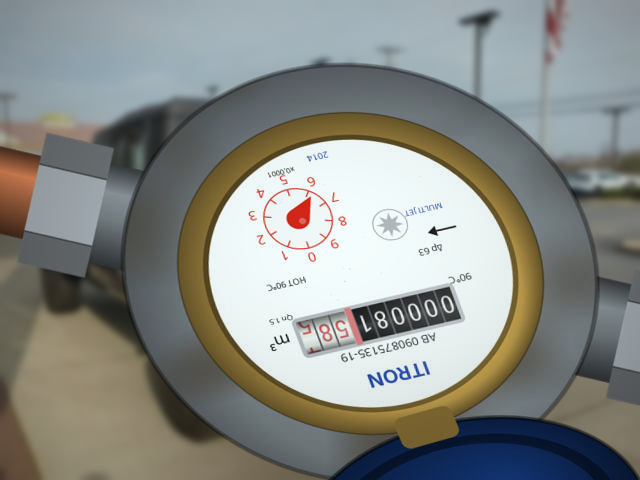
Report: value=81.5846 unit=m³
